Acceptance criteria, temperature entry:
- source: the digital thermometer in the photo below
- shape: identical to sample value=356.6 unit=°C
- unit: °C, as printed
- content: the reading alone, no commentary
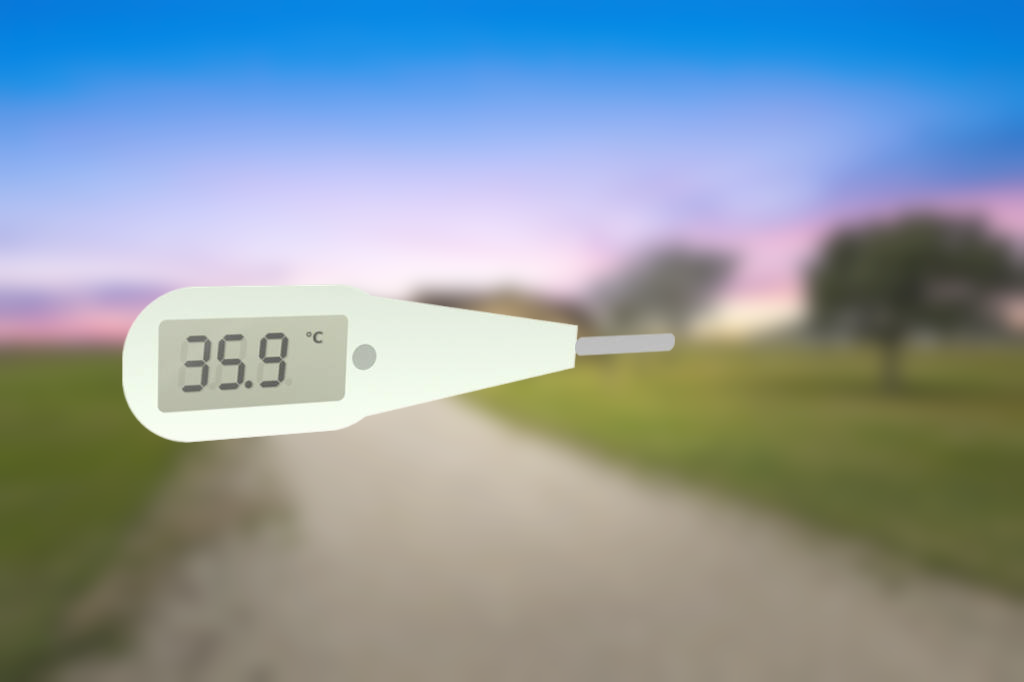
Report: value=35.9 unit=°C
